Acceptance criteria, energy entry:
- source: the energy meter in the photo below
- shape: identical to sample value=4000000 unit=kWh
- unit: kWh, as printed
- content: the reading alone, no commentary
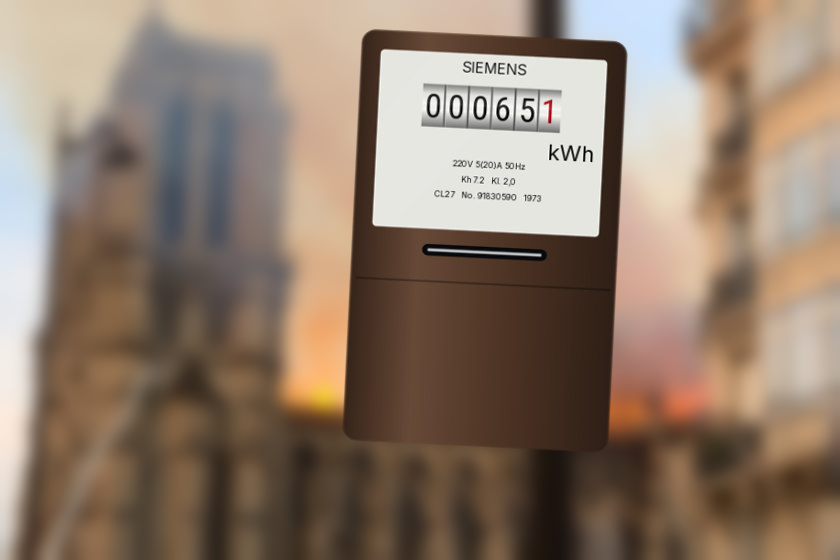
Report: value=65.1 unit=kWh
